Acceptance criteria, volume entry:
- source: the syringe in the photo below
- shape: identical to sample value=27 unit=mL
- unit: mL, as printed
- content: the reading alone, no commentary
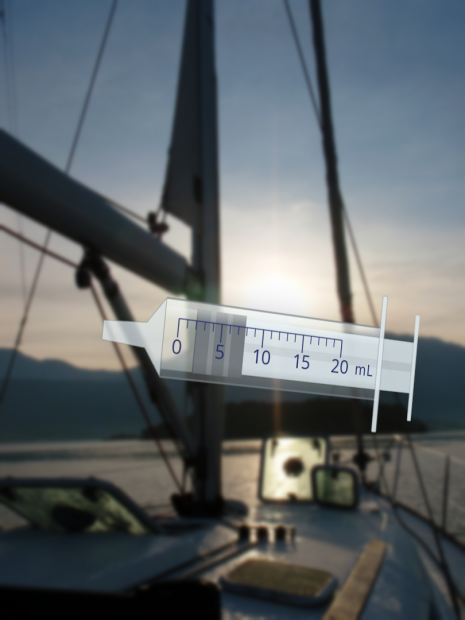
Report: value=2 unit=mL
